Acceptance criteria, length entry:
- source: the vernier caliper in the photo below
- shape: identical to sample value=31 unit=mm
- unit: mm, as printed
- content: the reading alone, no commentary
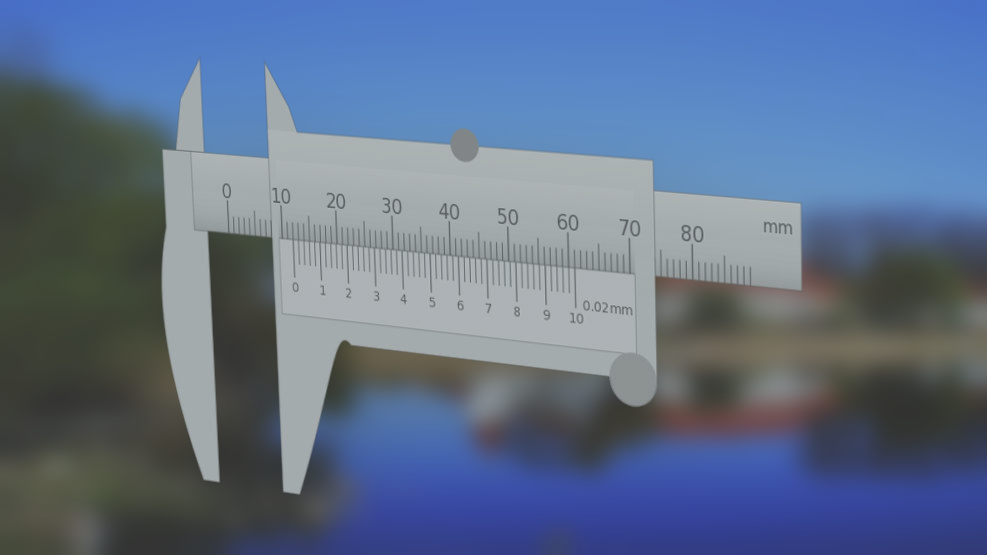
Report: value=12.0 unit=mm
